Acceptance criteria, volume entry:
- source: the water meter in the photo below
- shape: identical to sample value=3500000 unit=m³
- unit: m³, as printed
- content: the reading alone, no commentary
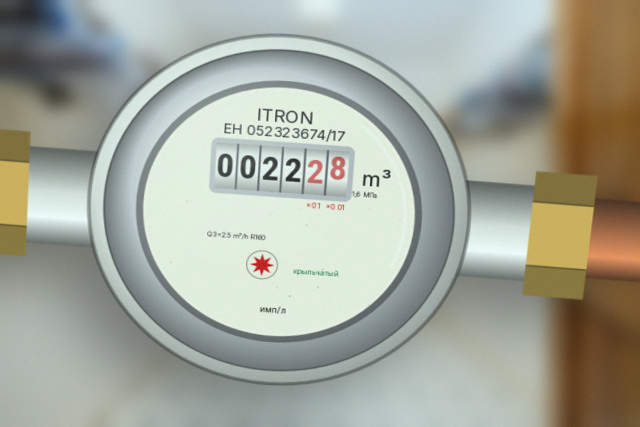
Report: value=22.28 unit=m³
